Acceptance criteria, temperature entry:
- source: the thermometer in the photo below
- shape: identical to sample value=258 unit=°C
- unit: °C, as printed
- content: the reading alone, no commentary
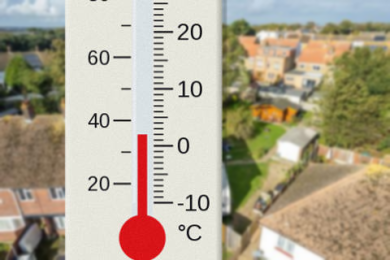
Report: value=2 unit=°C
